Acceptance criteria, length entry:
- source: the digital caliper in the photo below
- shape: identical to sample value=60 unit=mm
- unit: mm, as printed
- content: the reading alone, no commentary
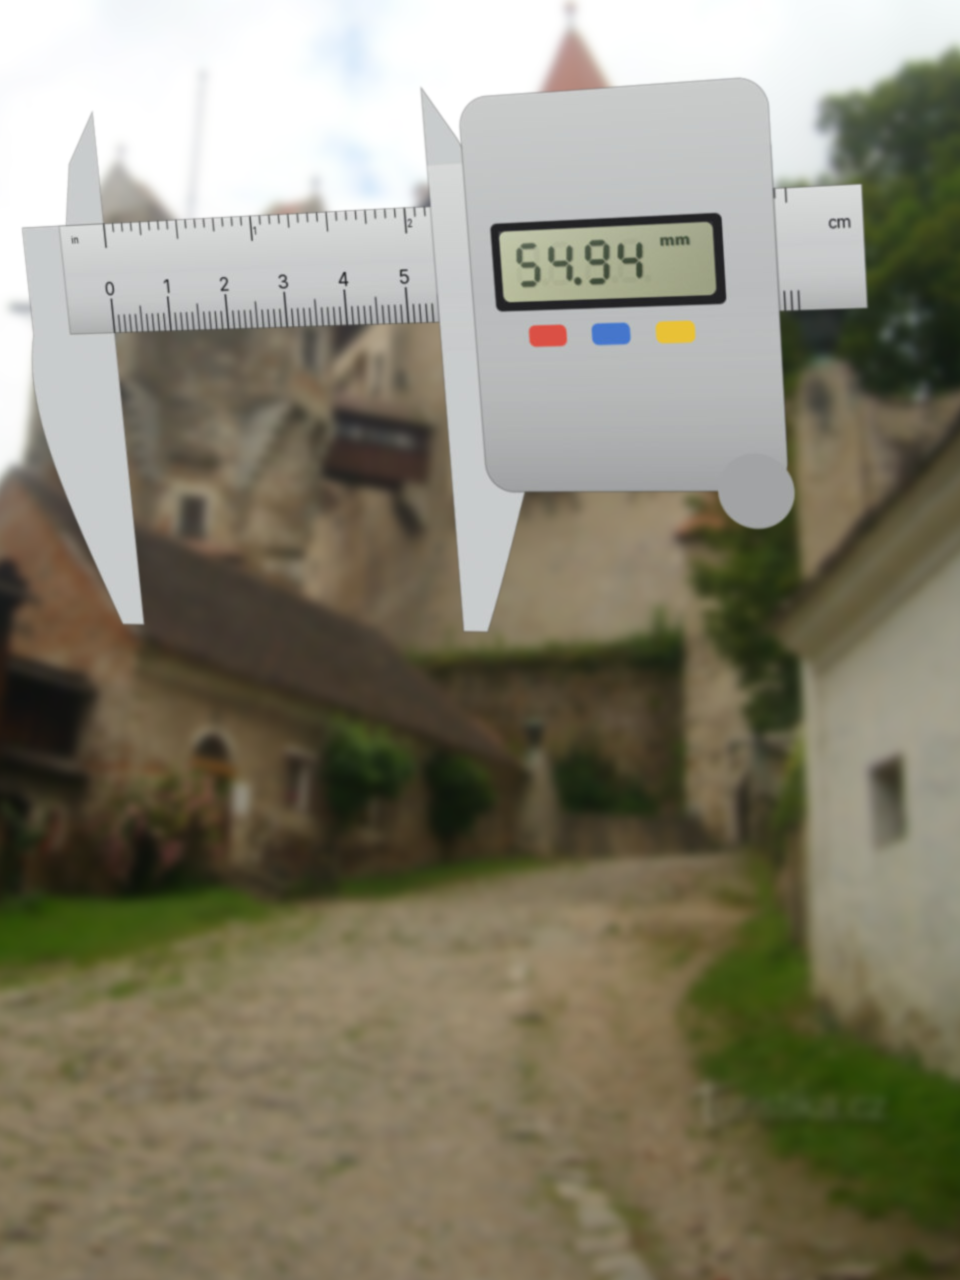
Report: value=54.94 unit=mm
